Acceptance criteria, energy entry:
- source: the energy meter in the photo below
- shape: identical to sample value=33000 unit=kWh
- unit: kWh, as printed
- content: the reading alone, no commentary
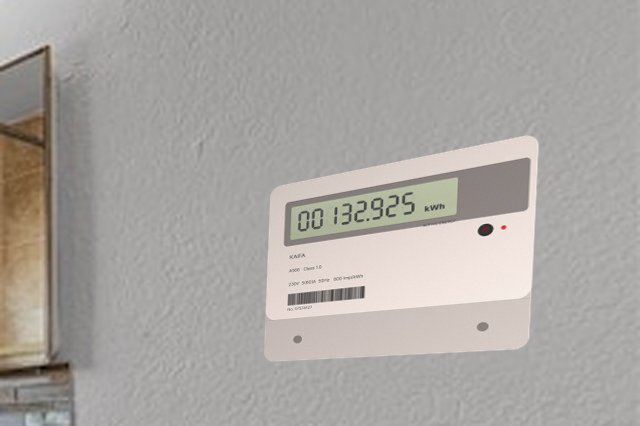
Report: value=132.925 unit=kWh
